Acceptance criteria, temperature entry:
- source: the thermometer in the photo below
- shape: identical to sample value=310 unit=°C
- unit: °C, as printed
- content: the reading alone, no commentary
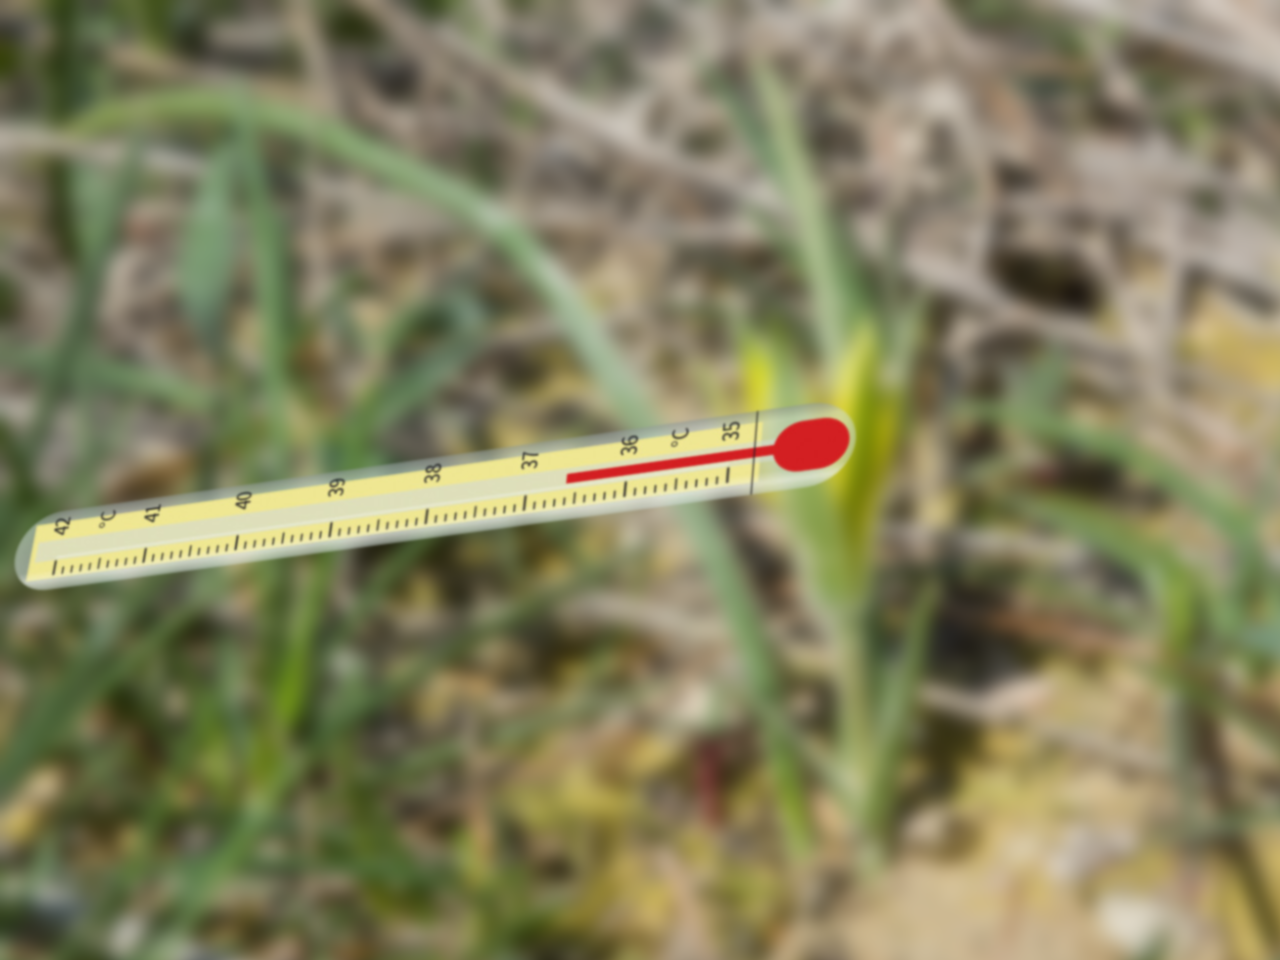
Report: value=36.6 unit=°C
